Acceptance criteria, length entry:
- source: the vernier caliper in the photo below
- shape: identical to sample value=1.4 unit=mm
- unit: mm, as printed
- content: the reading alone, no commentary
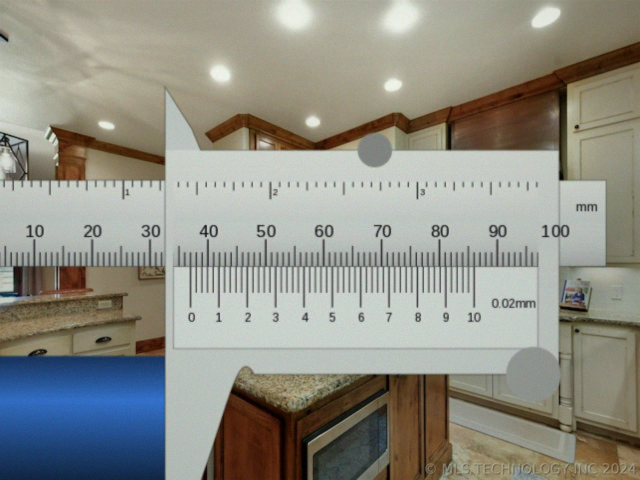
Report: value=37.0 unit=mm
